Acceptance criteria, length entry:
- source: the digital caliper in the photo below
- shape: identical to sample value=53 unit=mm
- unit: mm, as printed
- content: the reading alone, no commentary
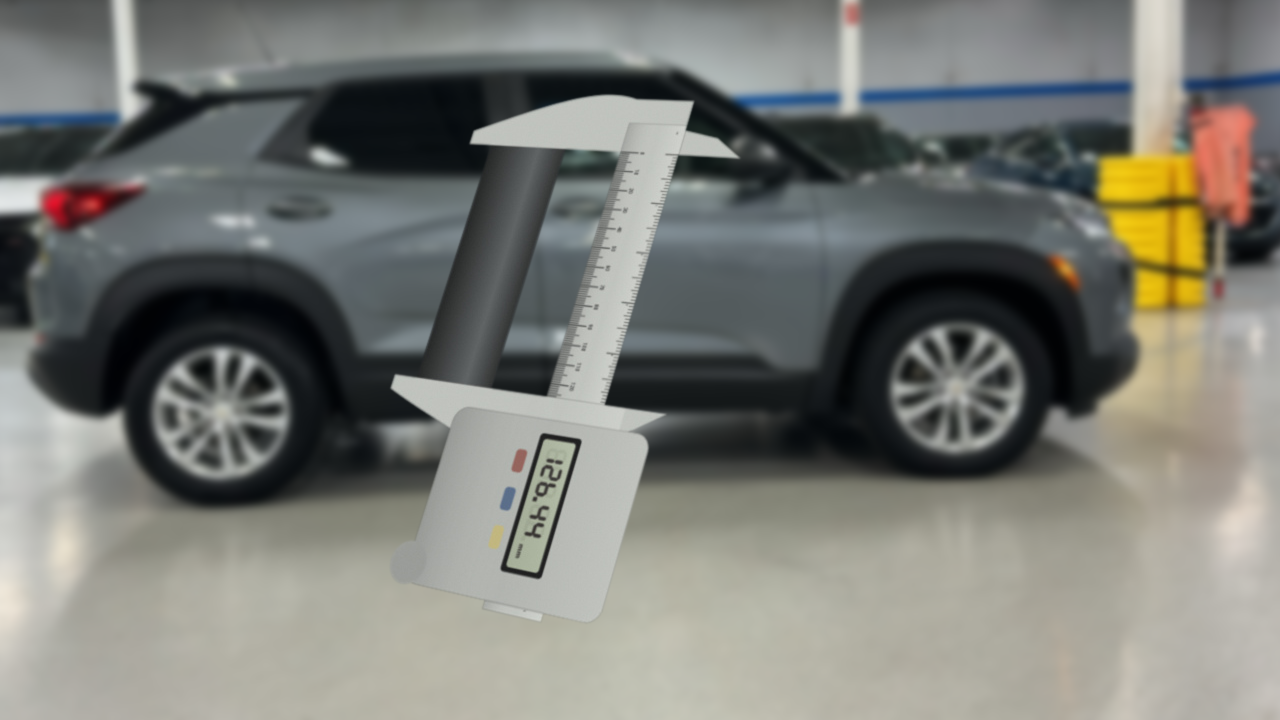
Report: value=126.44 unit=mm
